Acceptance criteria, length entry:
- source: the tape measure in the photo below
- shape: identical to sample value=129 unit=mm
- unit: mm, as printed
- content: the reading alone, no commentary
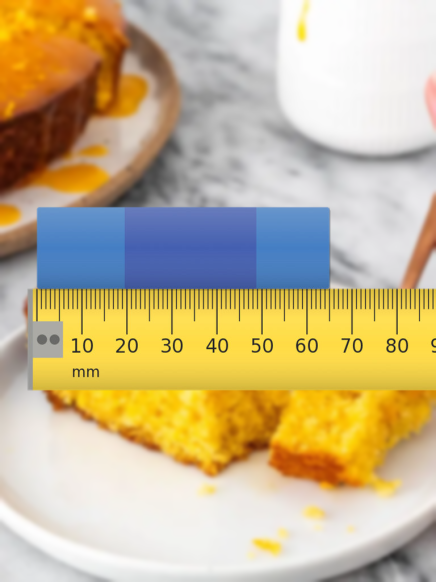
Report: value=65 unit=mm
